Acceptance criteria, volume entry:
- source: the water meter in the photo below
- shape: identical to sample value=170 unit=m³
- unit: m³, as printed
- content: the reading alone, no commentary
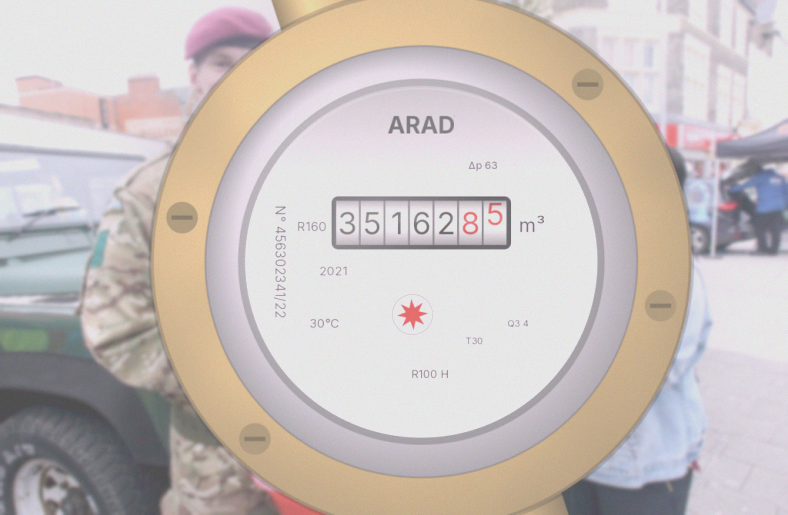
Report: value=35162.85 unit=m³
